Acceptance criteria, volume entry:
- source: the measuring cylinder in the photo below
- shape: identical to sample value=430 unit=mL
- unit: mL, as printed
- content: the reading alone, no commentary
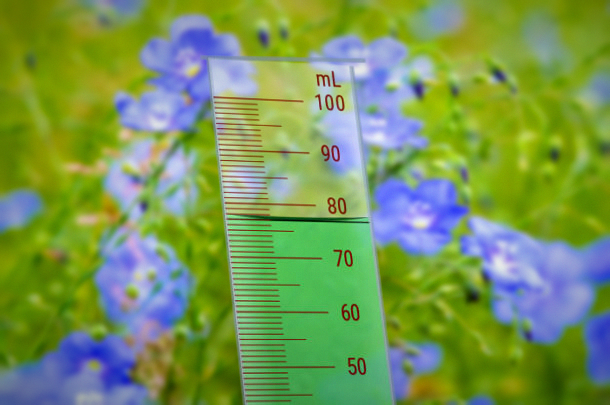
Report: value=77 unit=mL
